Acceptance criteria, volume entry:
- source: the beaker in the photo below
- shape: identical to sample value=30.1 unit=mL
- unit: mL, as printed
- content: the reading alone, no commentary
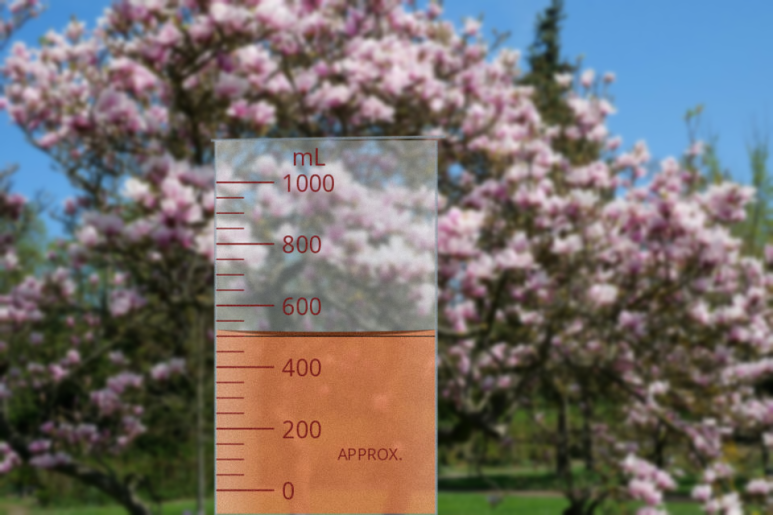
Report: value=500 unit=mL
